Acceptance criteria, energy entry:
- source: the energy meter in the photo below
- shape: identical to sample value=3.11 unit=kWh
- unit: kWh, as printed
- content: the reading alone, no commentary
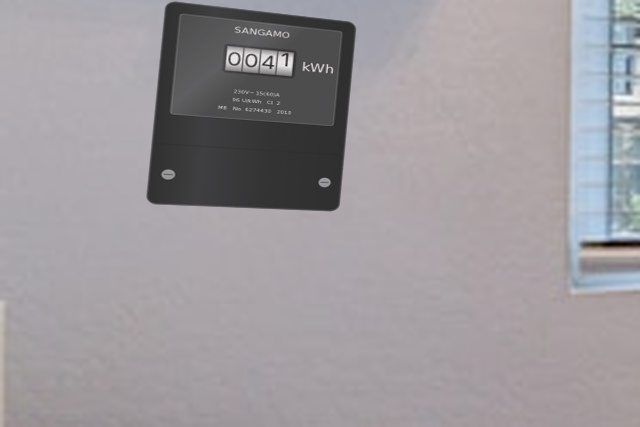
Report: value=41 unit=kWh
